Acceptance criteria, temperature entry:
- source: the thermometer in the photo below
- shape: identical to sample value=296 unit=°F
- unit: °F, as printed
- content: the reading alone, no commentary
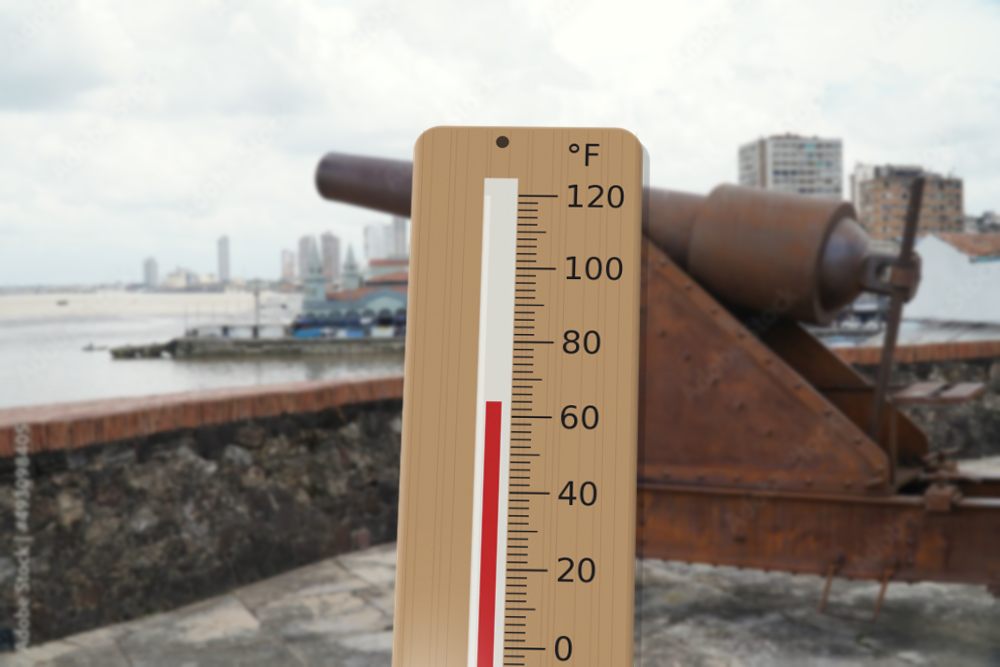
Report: value=64 unit=°F
